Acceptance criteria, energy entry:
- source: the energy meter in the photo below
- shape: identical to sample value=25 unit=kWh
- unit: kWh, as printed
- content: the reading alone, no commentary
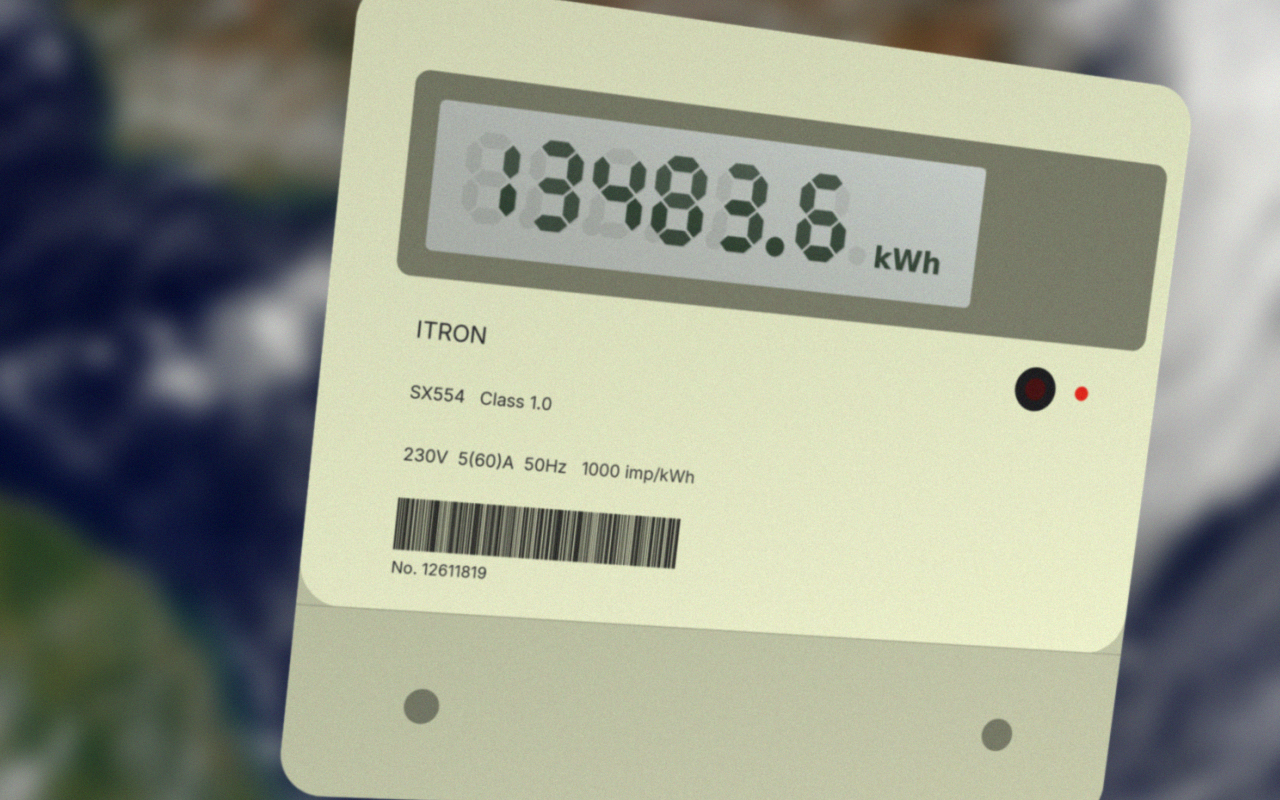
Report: value=13483.6 unit=kWh
